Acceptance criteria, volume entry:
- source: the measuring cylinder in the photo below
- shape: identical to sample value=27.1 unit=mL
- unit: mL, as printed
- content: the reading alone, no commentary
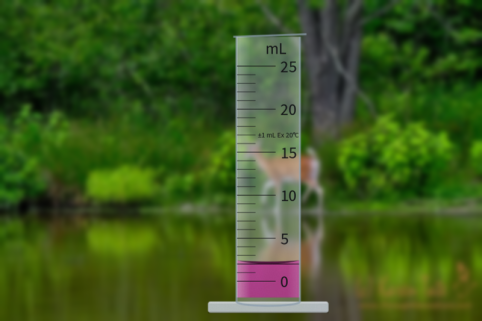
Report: value=2 unit=mL
